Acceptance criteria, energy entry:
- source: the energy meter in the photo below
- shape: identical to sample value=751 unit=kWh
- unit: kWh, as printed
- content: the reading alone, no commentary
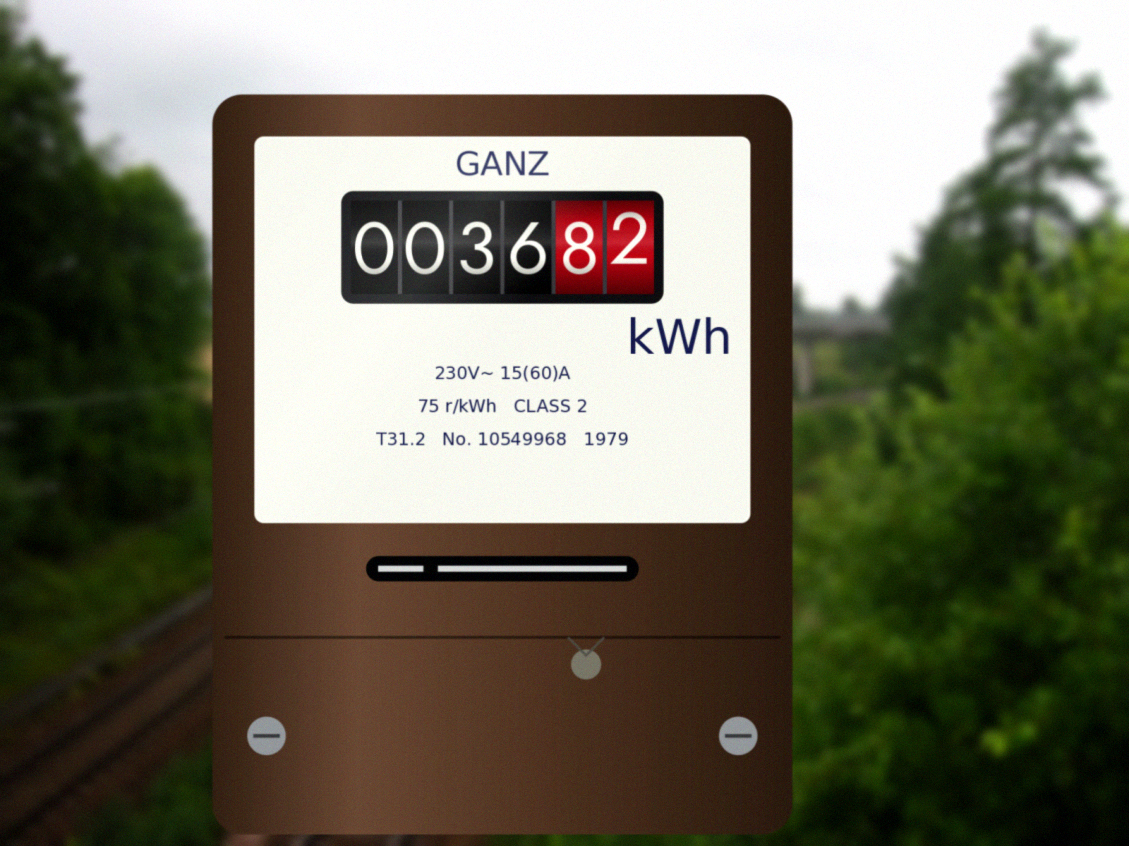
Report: value=36.82 unit=kWh
